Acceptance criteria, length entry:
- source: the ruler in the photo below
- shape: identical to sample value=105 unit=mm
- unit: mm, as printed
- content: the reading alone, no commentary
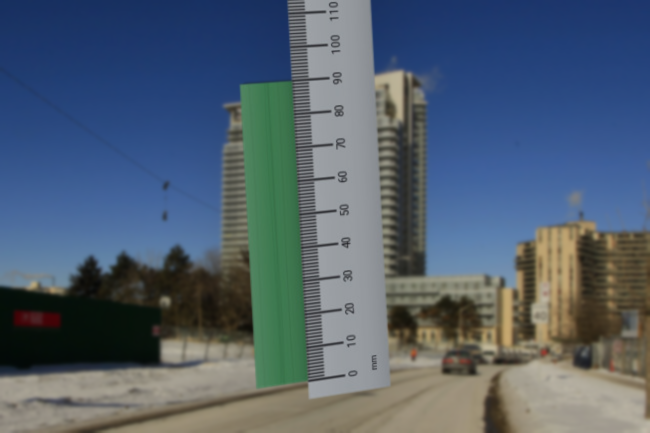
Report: value=90 unit=mm
